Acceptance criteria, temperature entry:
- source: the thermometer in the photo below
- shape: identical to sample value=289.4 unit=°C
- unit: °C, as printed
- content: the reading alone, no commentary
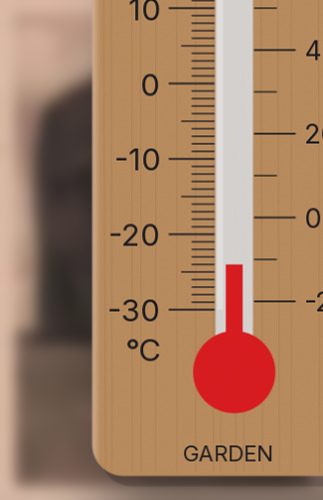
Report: value=-24 unit=°C
